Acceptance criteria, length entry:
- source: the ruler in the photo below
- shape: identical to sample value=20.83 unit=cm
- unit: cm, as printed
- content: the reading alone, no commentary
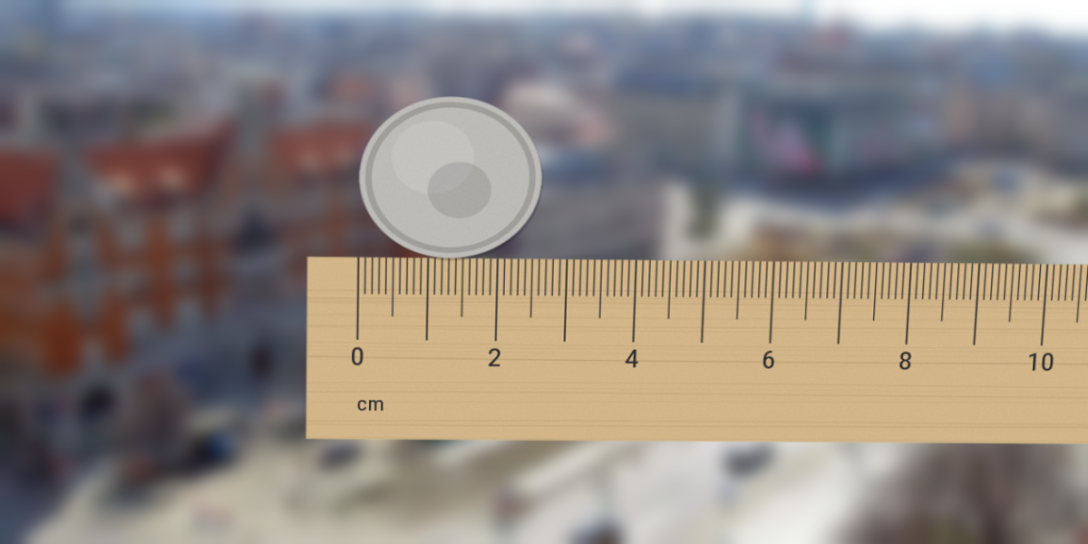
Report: value=2.6 unit=cm
